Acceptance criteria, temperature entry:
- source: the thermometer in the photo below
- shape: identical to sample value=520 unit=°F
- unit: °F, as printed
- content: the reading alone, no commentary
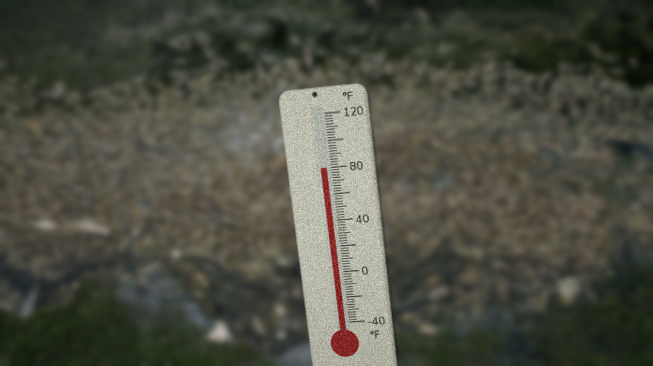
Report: value=80 unit=°F
